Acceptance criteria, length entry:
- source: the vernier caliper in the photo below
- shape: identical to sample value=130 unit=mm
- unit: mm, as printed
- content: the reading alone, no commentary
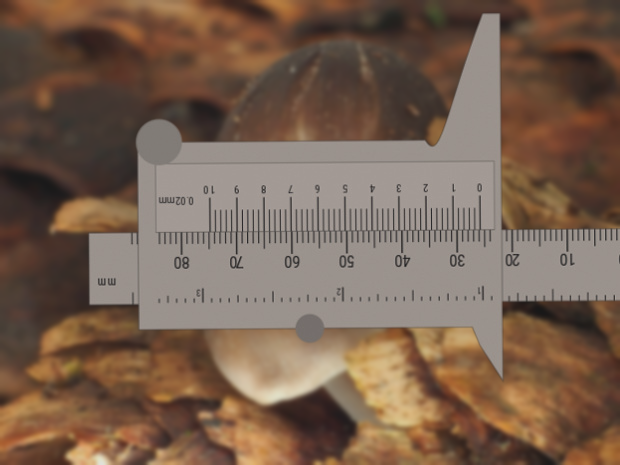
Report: value=25.8 unit=mm
